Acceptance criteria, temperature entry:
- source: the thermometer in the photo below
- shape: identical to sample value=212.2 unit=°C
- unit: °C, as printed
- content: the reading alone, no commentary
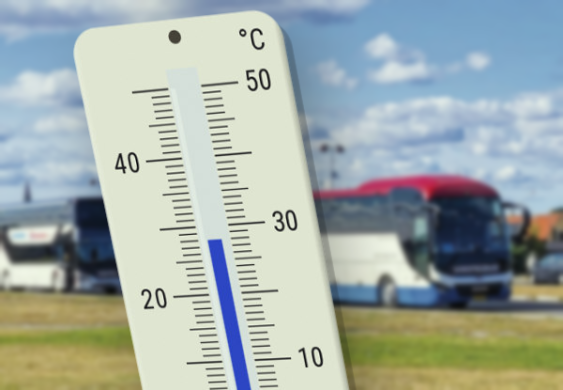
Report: value=28 unit=°C
